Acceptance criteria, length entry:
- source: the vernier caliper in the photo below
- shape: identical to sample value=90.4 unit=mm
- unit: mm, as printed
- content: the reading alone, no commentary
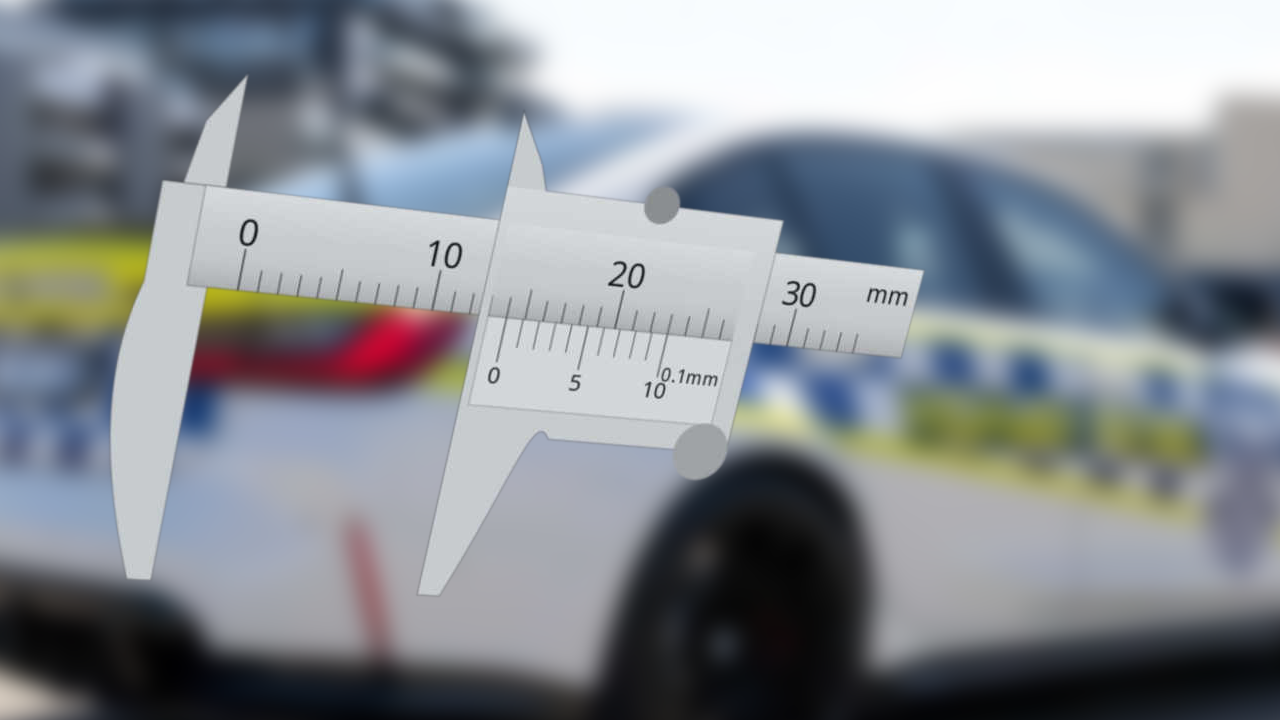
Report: value=14.0 unit=mm
